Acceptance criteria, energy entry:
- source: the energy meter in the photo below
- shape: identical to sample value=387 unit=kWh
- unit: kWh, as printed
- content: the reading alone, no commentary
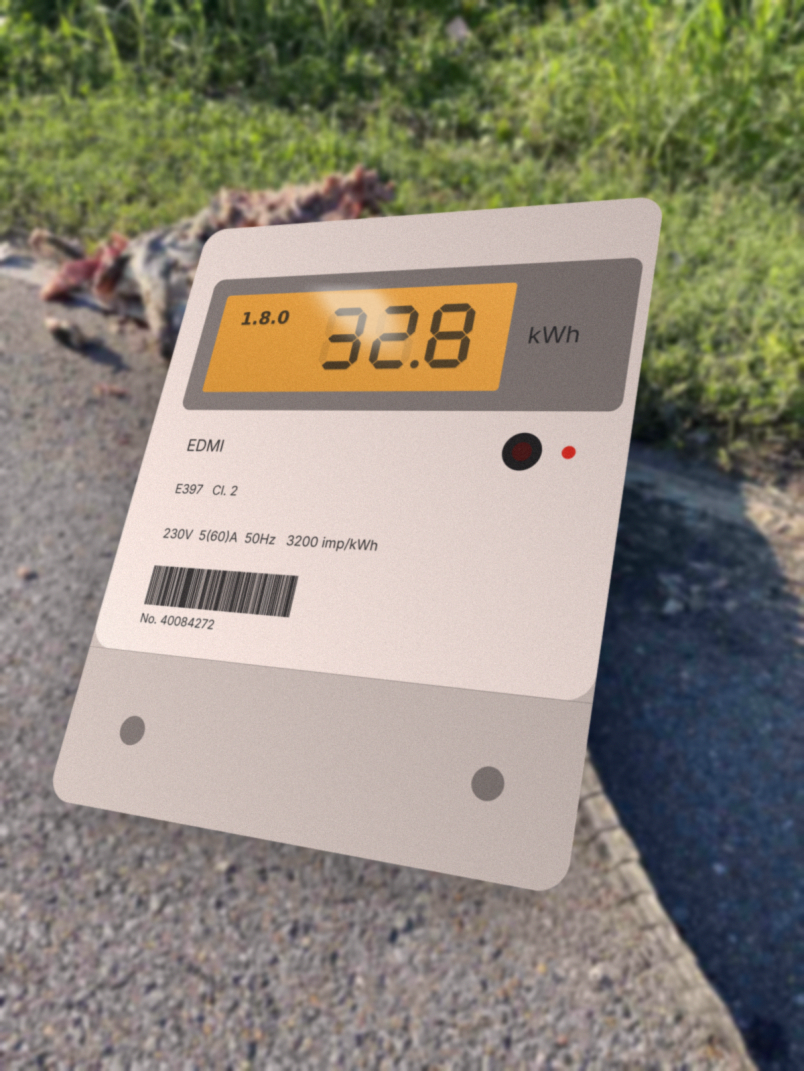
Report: value=32.8 unit=kWh
